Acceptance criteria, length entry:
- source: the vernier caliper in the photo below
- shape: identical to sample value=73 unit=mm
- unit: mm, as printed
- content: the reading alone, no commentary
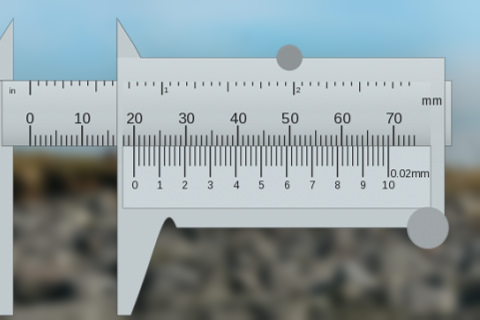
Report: value=20.0 unit=mm
